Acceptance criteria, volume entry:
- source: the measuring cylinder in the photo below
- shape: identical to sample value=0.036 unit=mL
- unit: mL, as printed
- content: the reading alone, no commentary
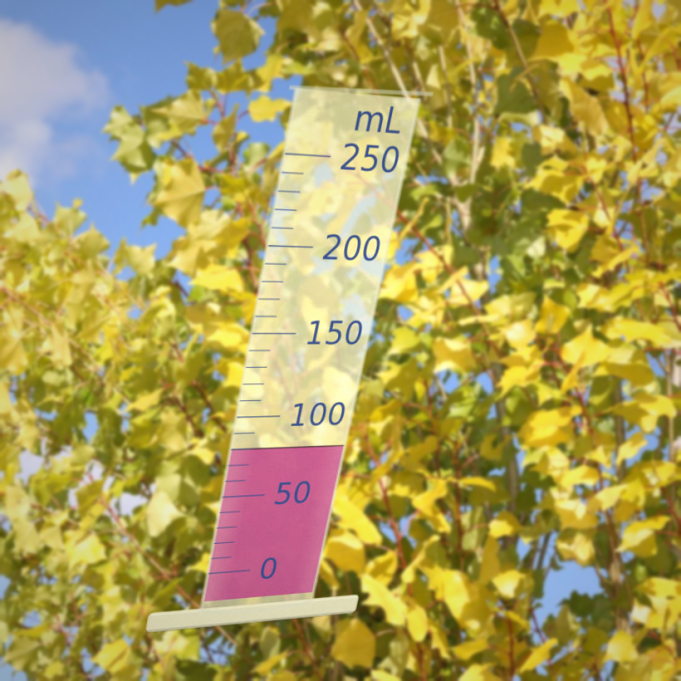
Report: value=80 unit=mL
